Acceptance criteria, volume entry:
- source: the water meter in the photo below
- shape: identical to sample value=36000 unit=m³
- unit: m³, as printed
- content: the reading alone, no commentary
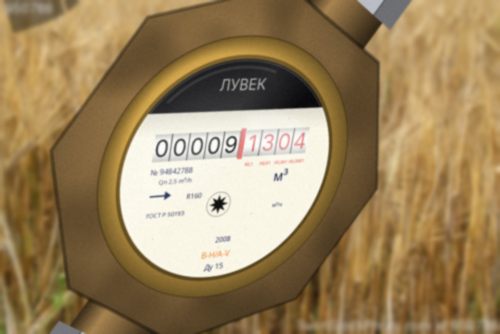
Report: value=9.1304 unit=m³
